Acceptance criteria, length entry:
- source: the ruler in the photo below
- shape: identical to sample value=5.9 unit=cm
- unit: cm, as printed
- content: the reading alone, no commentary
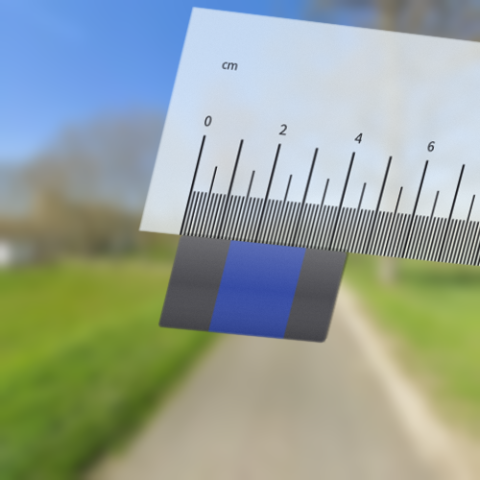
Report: value=4.5 unit=cm
